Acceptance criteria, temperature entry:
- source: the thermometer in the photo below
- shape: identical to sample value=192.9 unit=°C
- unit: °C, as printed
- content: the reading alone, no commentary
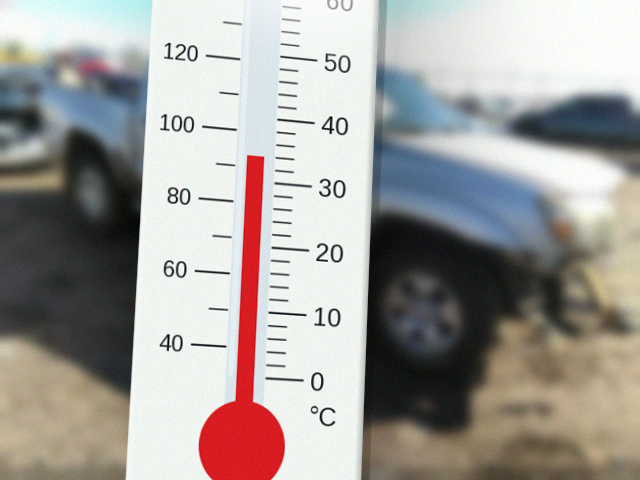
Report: value=34 unit=°C
